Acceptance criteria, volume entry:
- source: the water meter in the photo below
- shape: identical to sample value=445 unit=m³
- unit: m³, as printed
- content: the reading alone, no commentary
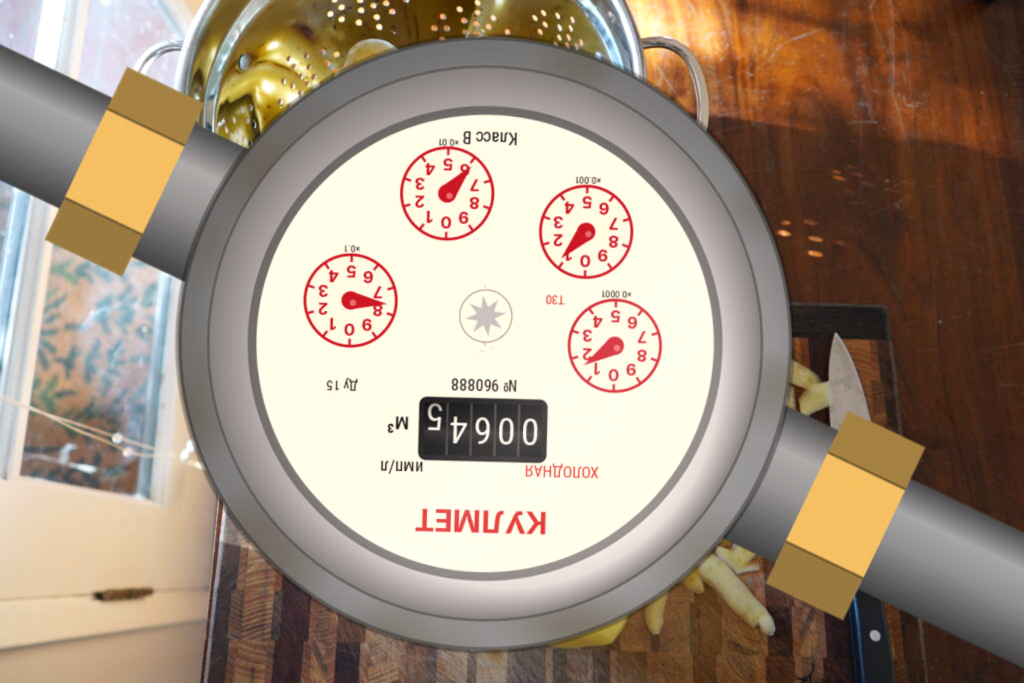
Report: value=644.7611 unit=m³
